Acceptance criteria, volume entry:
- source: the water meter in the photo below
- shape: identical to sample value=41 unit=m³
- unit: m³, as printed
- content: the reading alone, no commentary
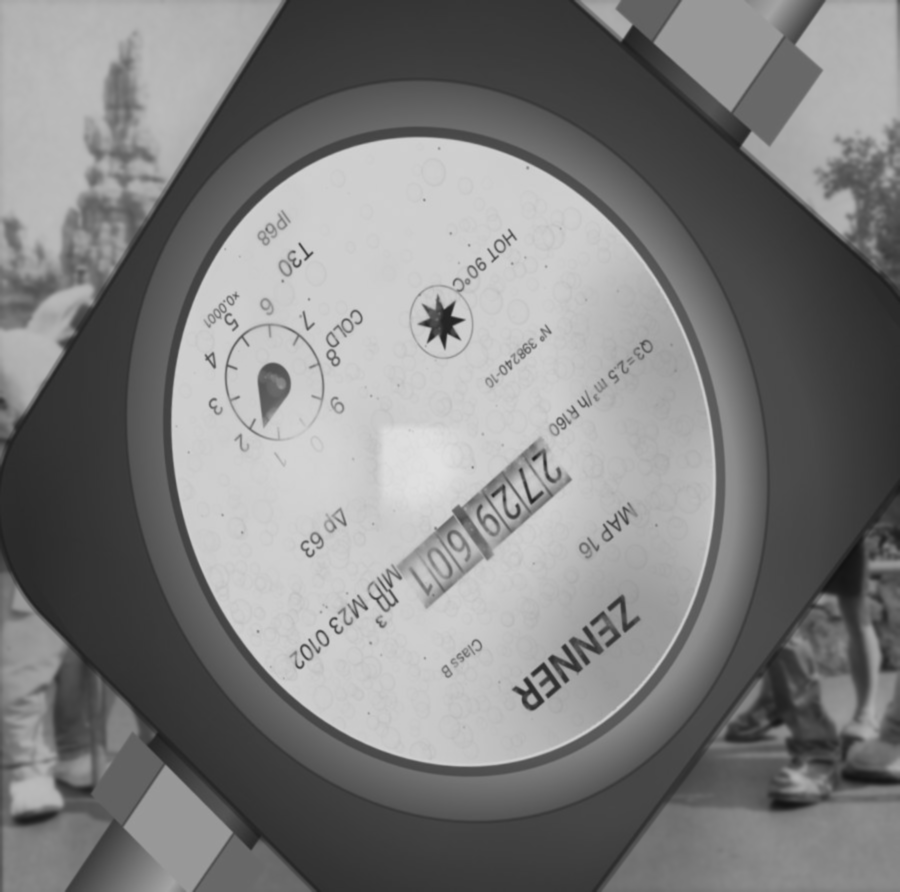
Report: value=2729.6011 unit=m³
